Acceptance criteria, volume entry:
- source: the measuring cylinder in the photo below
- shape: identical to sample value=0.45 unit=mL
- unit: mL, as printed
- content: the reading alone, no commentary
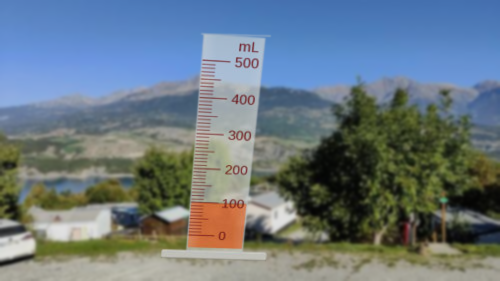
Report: value=100 unit=mL
